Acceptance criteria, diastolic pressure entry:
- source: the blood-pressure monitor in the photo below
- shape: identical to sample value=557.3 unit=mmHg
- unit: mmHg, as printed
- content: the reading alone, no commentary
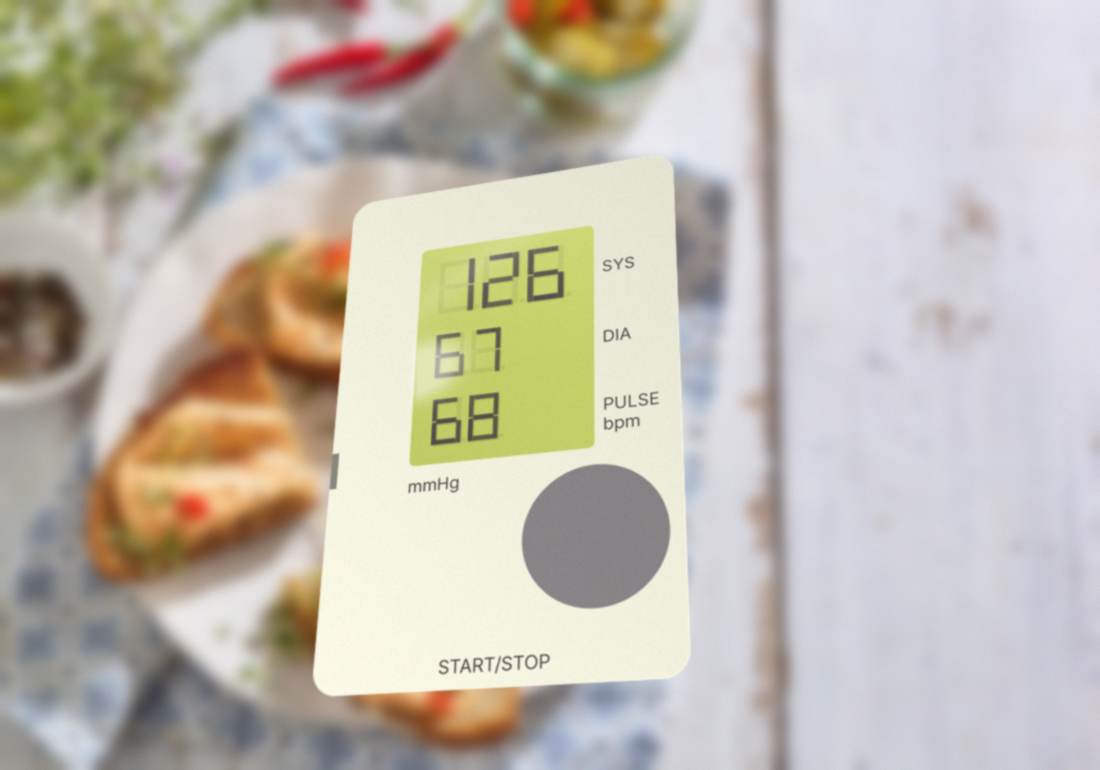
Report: value=67 unit=mmHg
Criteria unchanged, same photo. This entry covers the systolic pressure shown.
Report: value=126 unit=mmHg
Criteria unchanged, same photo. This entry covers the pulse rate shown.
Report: value=68 unit=bpm
